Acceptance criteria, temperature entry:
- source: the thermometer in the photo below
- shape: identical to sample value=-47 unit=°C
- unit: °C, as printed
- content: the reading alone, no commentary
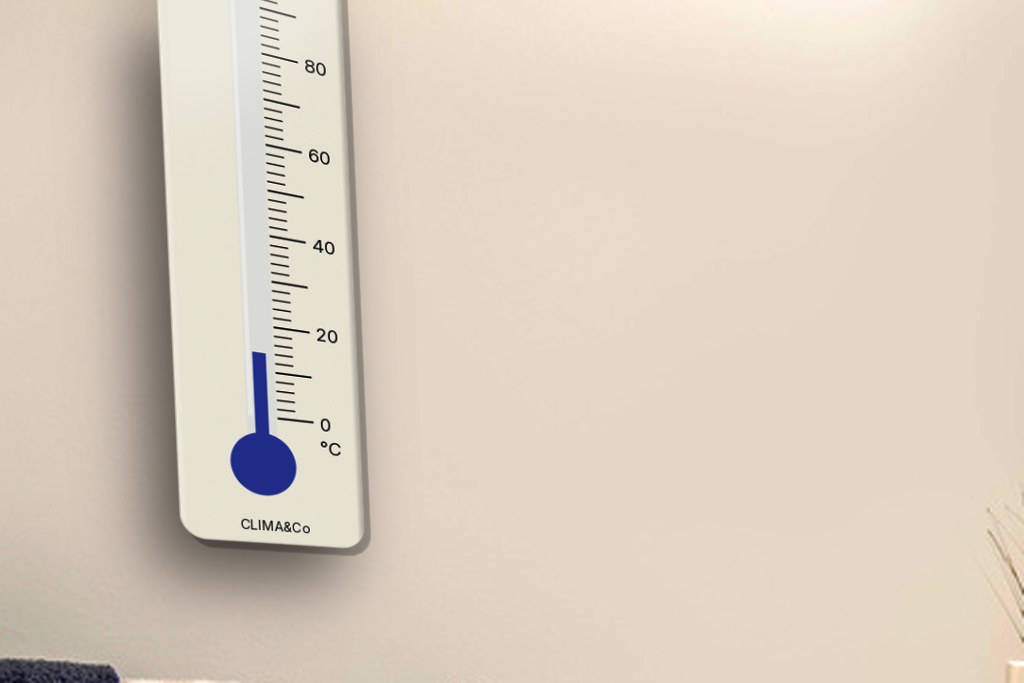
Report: value=14 unit=°C
